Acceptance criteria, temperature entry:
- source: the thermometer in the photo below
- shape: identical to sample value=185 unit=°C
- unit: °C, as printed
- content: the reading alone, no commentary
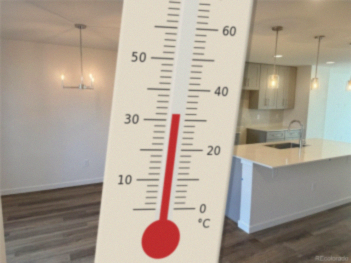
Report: value=32 unit=°C
